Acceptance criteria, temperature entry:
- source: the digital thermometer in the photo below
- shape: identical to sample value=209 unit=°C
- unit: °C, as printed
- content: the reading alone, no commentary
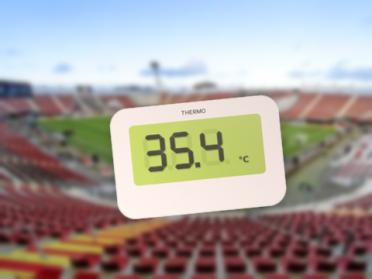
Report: value=35.4 unit=°C
